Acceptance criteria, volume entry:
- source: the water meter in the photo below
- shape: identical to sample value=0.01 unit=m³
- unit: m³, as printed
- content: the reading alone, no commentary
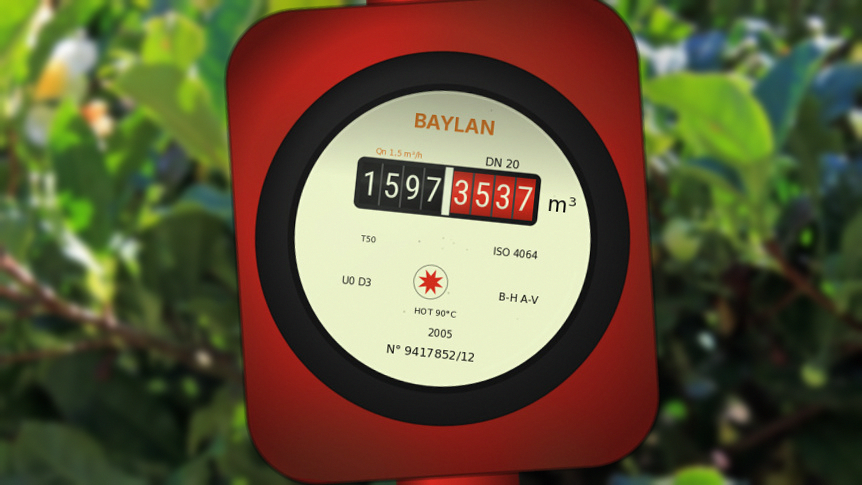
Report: value=1597.3537 unit=m³
